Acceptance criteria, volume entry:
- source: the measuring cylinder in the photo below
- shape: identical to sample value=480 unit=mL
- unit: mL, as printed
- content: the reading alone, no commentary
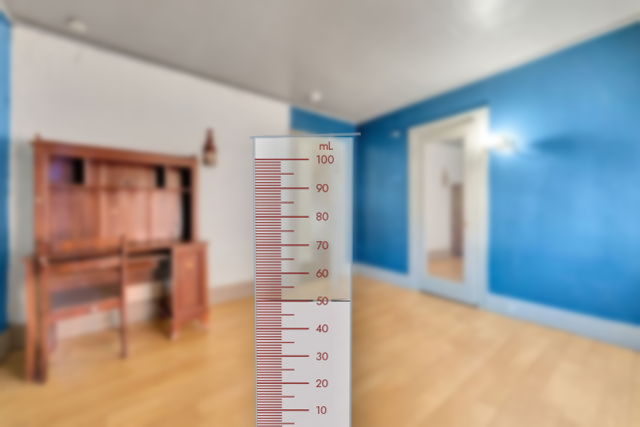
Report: value=50 unit=mL
